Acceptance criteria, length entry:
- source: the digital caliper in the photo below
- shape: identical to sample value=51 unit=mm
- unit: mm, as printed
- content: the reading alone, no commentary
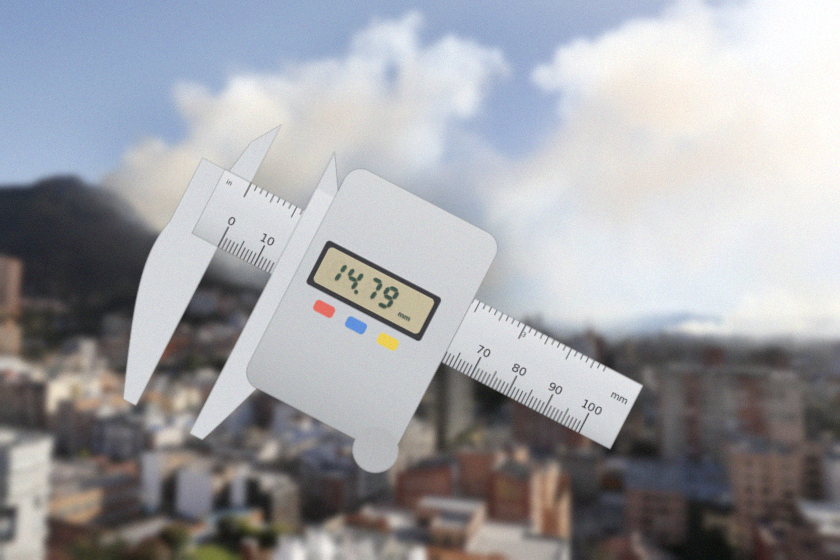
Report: value=14.79 unit=mm
